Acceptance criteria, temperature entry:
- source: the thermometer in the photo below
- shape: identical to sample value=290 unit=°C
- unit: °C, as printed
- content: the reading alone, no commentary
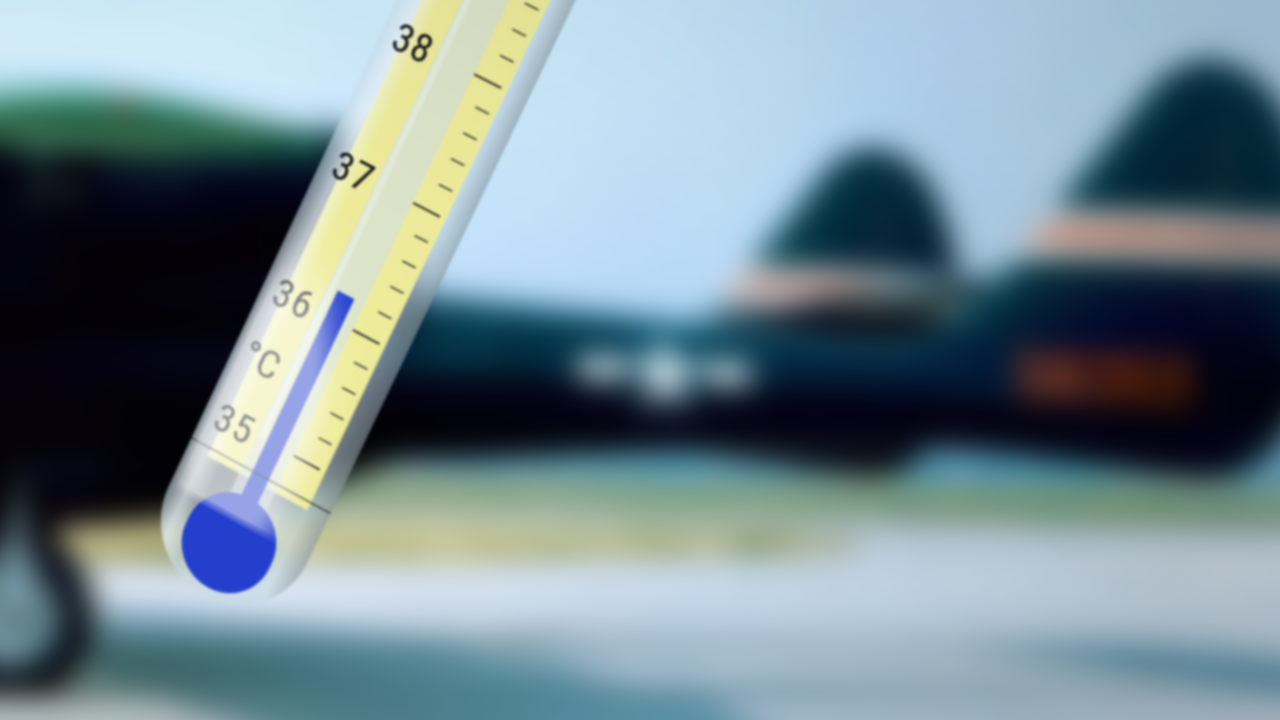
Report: value=36.2 unit=°C
